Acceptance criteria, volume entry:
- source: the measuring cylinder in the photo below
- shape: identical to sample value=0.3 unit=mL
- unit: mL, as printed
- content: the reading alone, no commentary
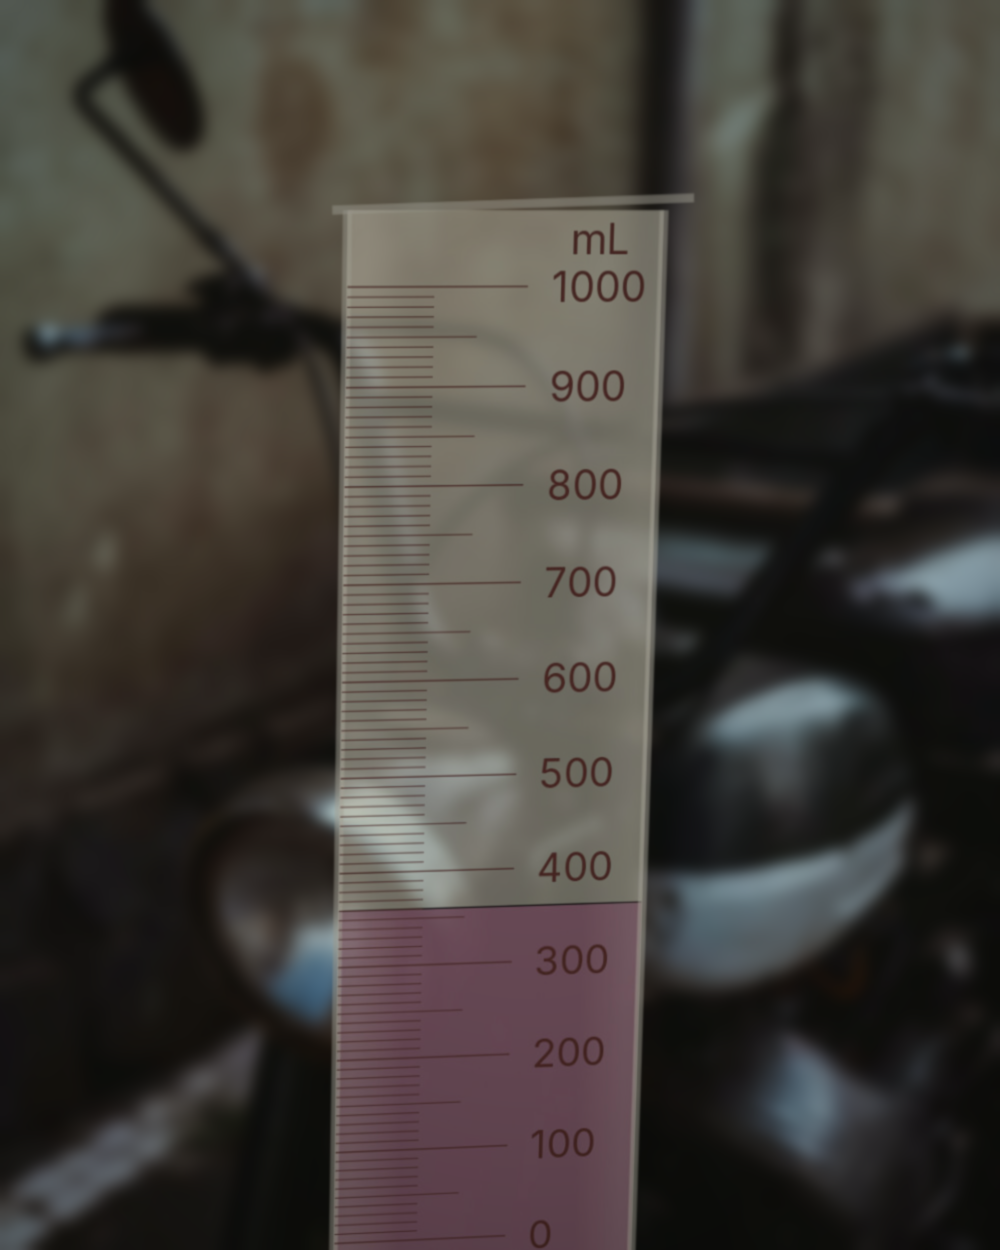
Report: value=360 unit=mL
